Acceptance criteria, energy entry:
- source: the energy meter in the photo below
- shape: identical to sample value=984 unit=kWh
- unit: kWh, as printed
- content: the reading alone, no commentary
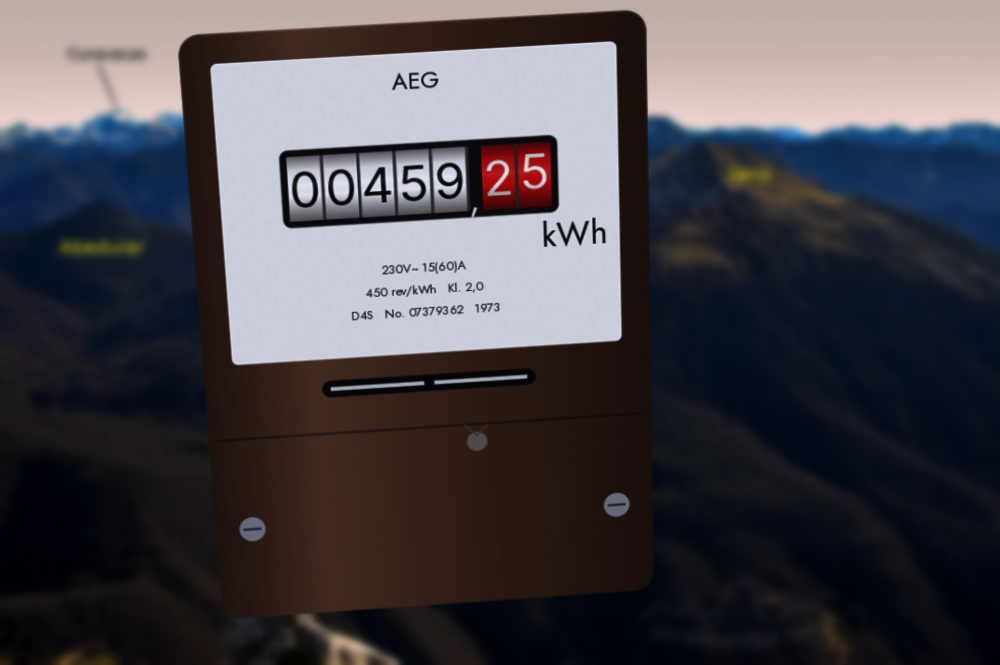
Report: value=459.25 unit=kWh
